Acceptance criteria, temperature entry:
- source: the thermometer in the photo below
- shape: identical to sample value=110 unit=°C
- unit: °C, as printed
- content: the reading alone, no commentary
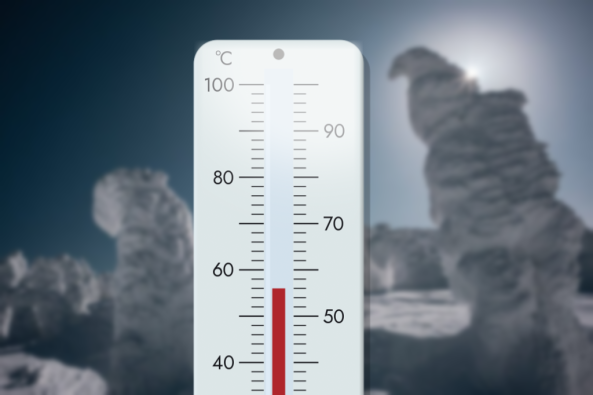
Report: value=56 unit=°C
